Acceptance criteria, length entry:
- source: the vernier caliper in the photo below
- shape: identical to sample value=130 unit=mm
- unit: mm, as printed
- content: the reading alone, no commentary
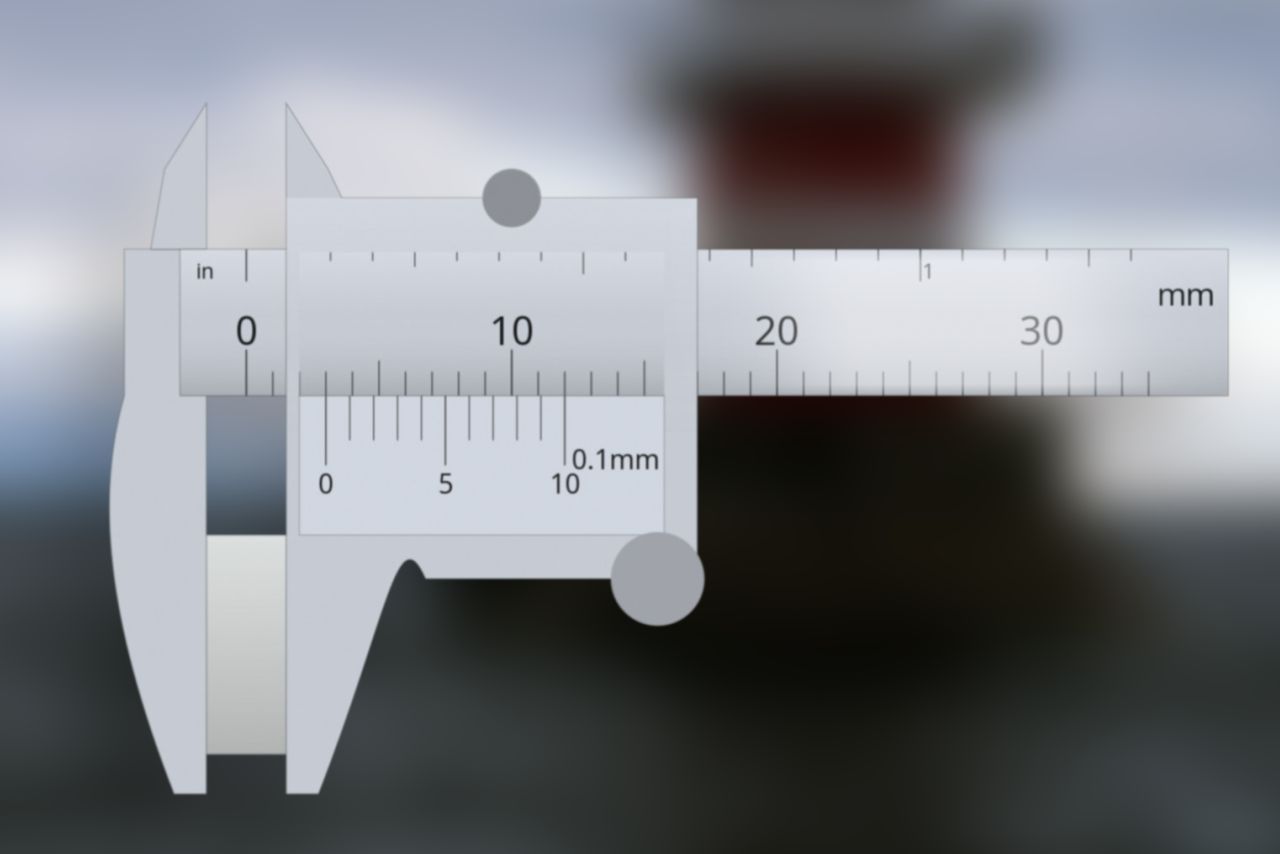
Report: value=3.0 unit=mm
